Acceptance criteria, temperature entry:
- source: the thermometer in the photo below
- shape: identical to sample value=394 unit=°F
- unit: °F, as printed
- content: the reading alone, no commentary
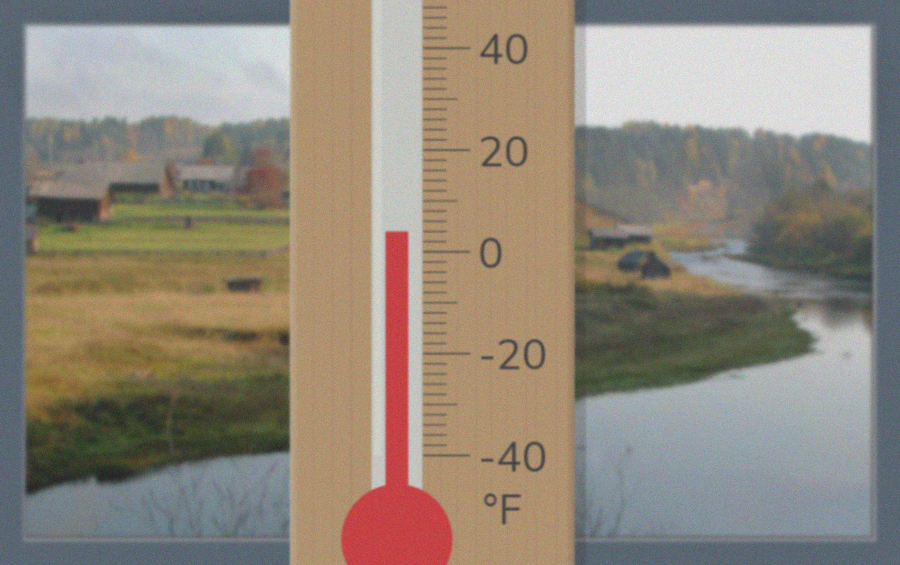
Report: value=4 unit=°F
